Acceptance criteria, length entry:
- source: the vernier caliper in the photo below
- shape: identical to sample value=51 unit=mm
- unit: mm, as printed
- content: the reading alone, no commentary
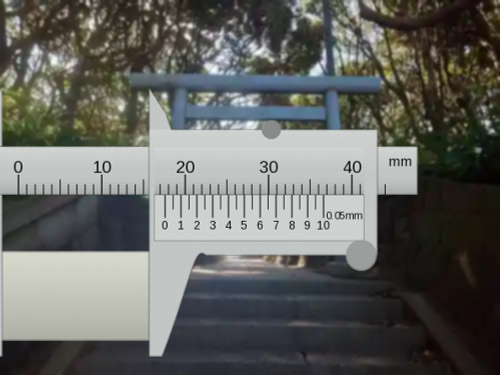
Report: value=17.6 unit=mm
